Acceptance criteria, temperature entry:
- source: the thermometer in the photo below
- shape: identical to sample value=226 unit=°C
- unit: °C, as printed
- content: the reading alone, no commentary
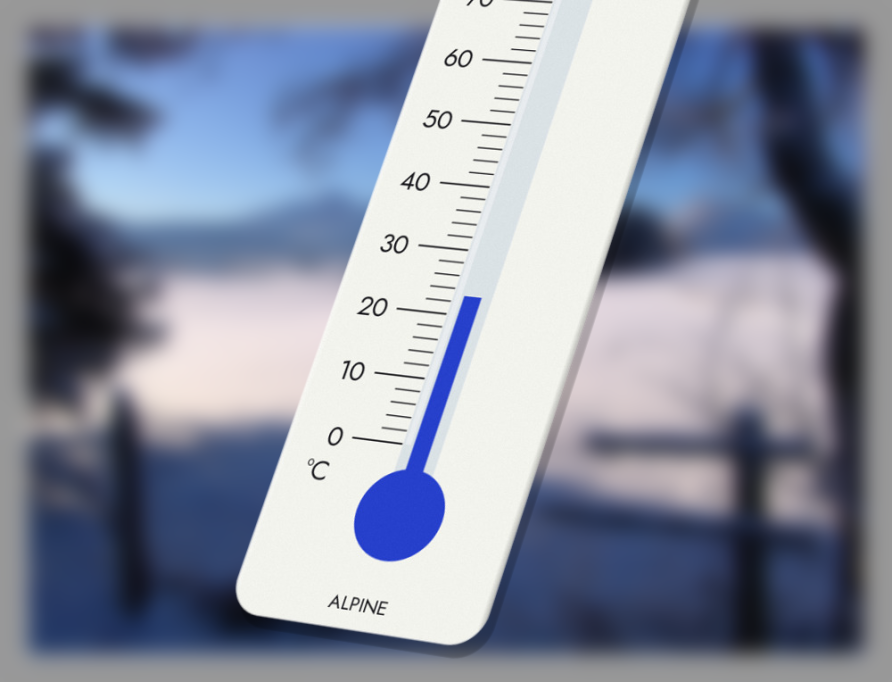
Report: value=23 unit=°C
